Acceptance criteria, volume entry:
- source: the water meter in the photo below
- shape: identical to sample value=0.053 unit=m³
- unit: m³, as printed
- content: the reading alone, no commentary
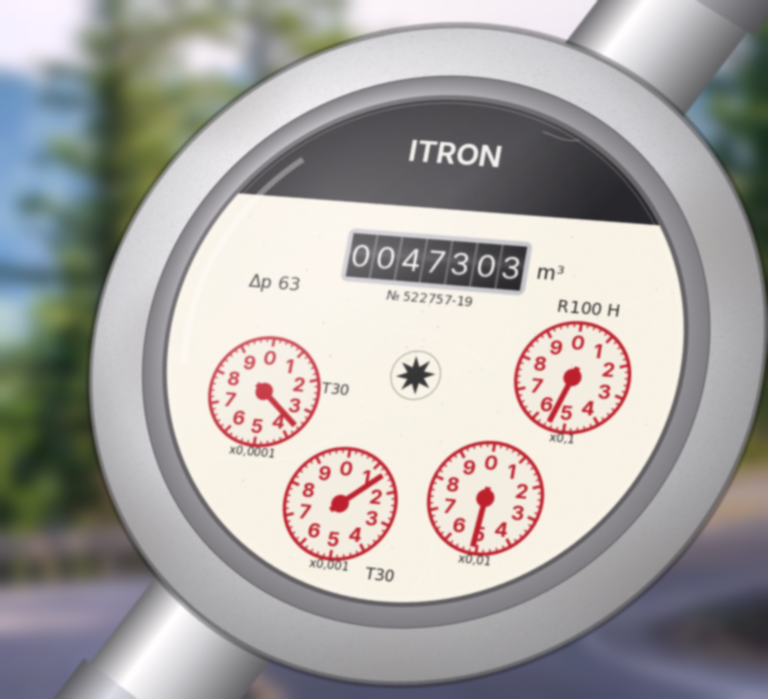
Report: value=47303.5513 unit=m³
